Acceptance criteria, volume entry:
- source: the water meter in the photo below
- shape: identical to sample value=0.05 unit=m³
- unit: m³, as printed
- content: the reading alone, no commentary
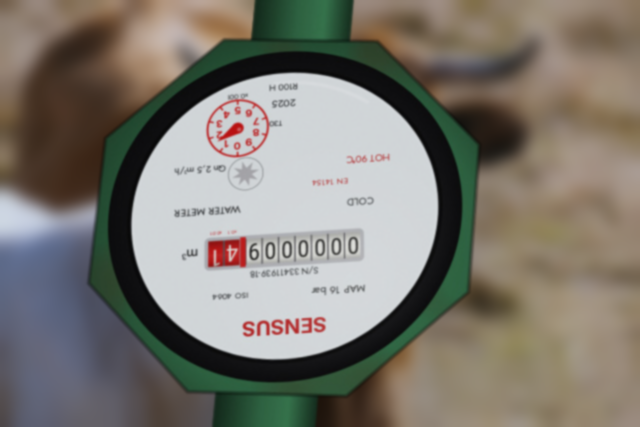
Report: value=9.411 unit=m³
